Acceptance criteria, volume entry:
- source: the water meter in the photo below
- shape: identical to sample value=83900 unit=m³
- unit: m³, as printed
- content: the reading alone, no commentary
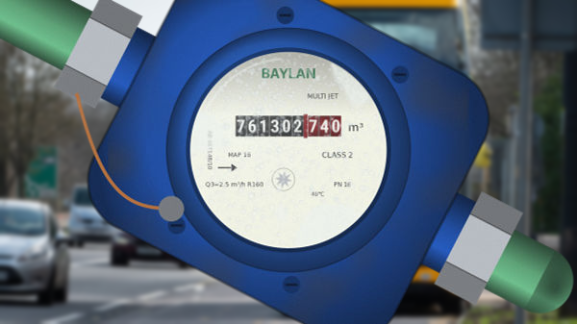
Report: value=761302.740 unit=m³
